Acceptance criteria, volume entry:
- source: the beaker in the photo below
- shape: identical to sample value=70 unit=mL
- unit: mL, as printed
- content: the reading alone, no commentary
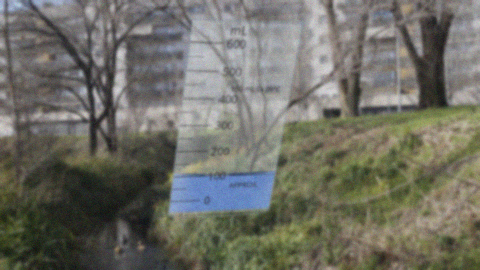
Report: value=100 unit=mL
